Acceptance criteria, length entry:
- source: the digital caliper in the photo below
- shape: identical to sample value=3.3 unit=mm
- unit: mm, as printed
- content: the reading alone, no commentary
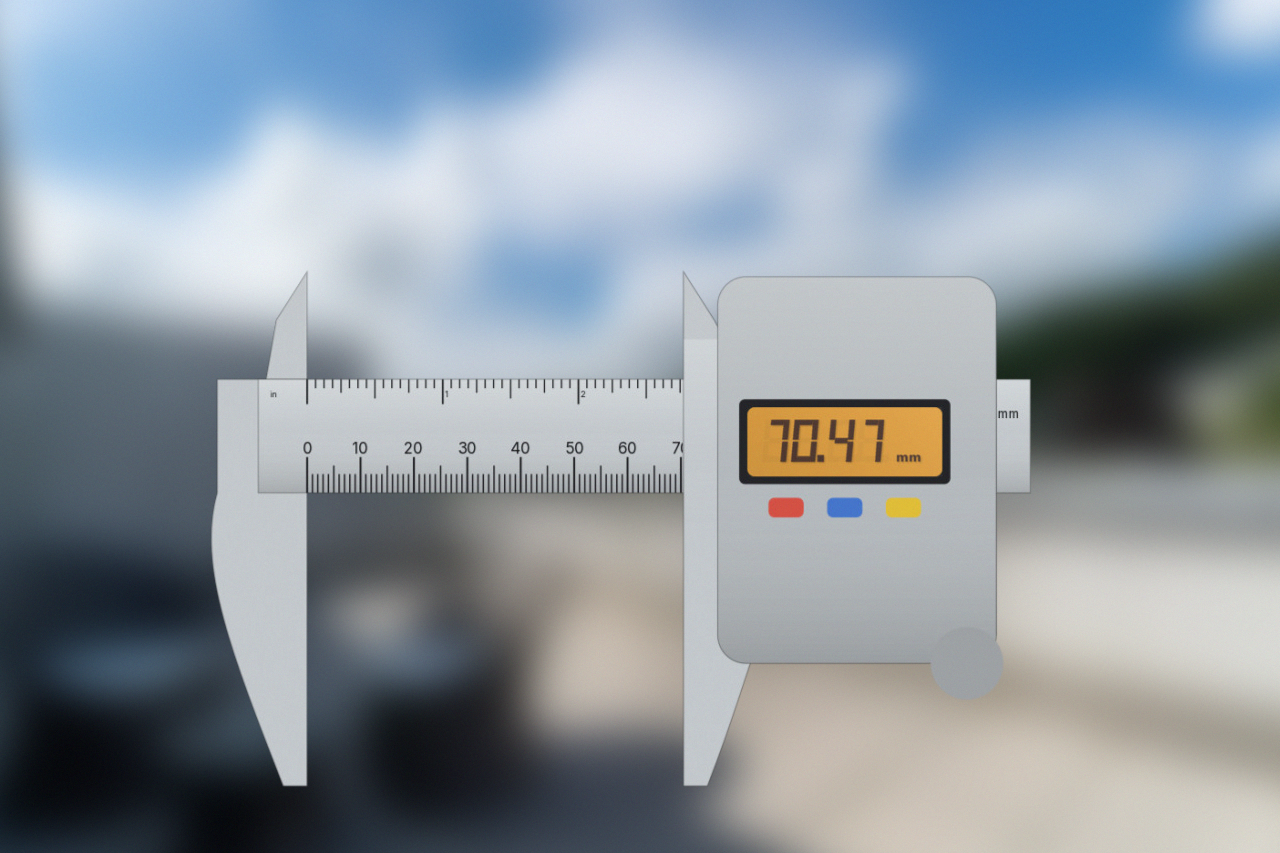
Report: value=70.47 unit=mm
